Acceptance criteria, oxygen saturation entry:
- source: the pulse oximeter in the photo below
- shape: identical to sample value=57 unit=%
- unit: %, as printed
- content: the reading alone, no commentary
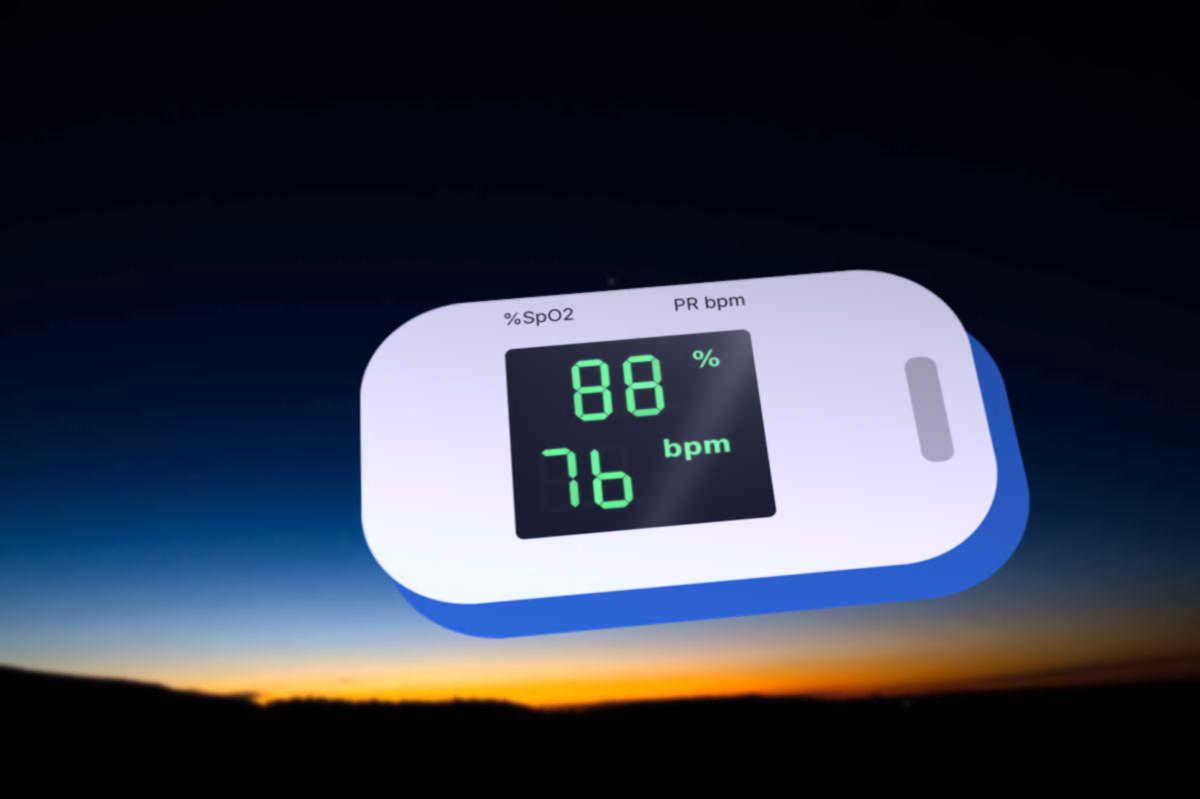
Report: value=88 unit=%
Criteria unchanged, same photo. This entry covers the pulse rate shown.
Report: value=76 unit=bpm
